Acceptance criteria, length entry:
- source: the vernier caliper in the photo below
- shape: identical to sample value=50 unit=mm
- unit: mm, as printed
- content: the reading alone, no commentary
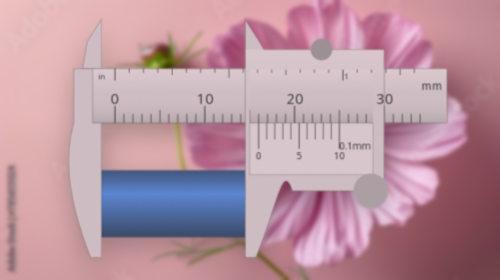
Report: value=16.0 unit=mm
